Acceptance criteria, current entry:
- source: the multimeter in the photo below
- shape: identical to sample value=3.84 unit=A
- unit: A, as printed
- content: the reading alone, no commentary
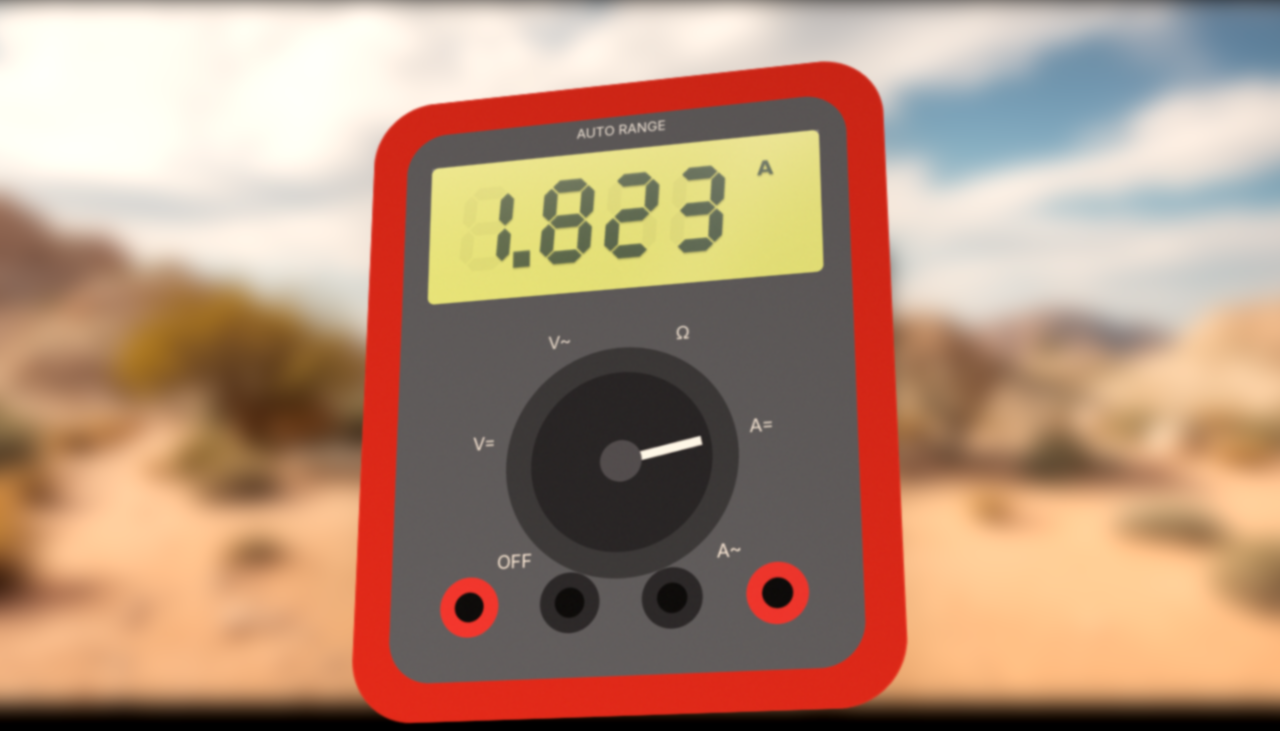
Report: value=1.823 unit=A
